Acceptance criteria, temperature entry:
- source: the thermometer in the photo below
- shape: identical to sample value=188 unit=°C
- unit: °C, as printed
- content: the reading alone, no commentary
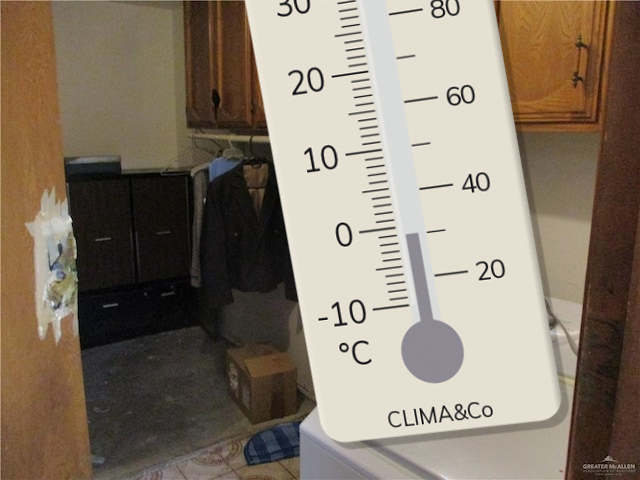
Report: value=-1 unit=°C
